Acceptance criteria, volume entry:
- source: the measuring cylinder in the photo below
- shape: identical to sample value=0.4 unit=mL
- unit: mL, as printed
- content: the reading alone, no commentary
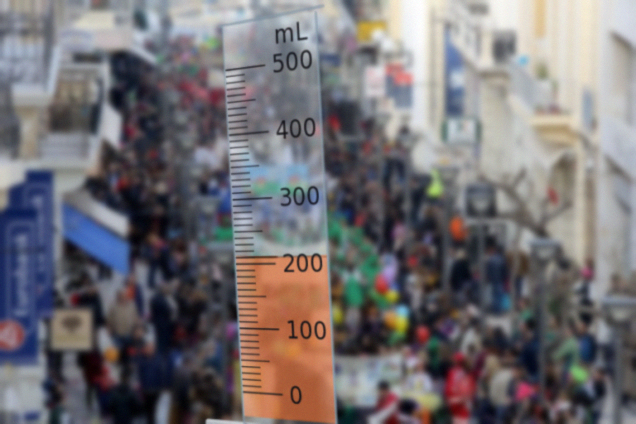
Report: value=210 unit=mL
